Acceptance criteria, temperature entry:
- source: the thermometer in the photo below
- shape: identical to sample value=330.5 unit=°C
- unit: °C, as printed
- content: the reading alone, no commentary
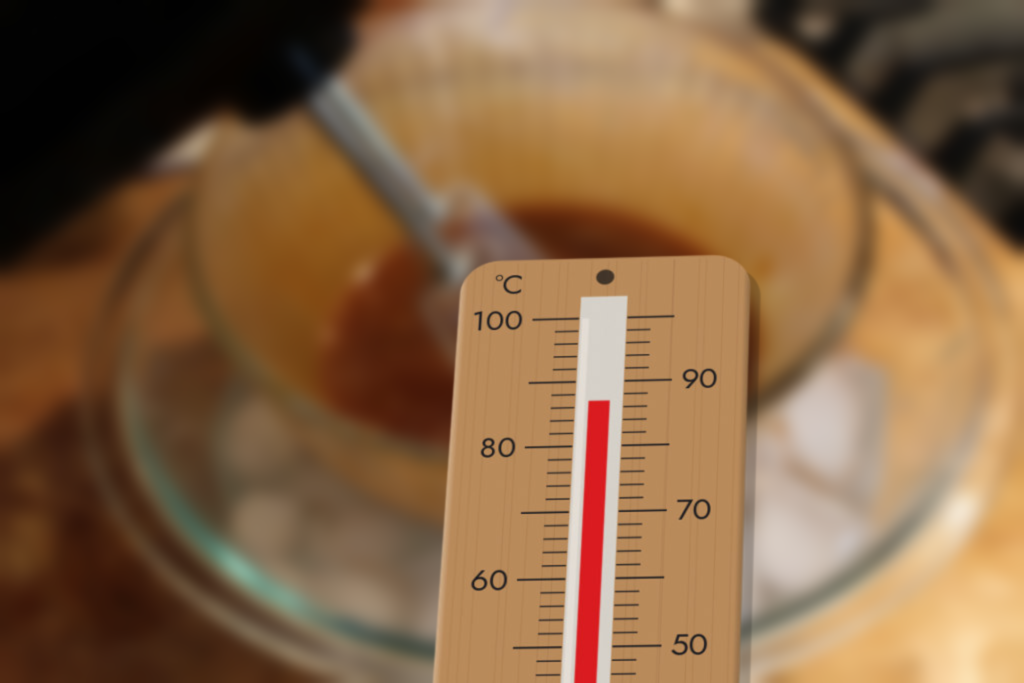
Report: value=87 unit=°C
